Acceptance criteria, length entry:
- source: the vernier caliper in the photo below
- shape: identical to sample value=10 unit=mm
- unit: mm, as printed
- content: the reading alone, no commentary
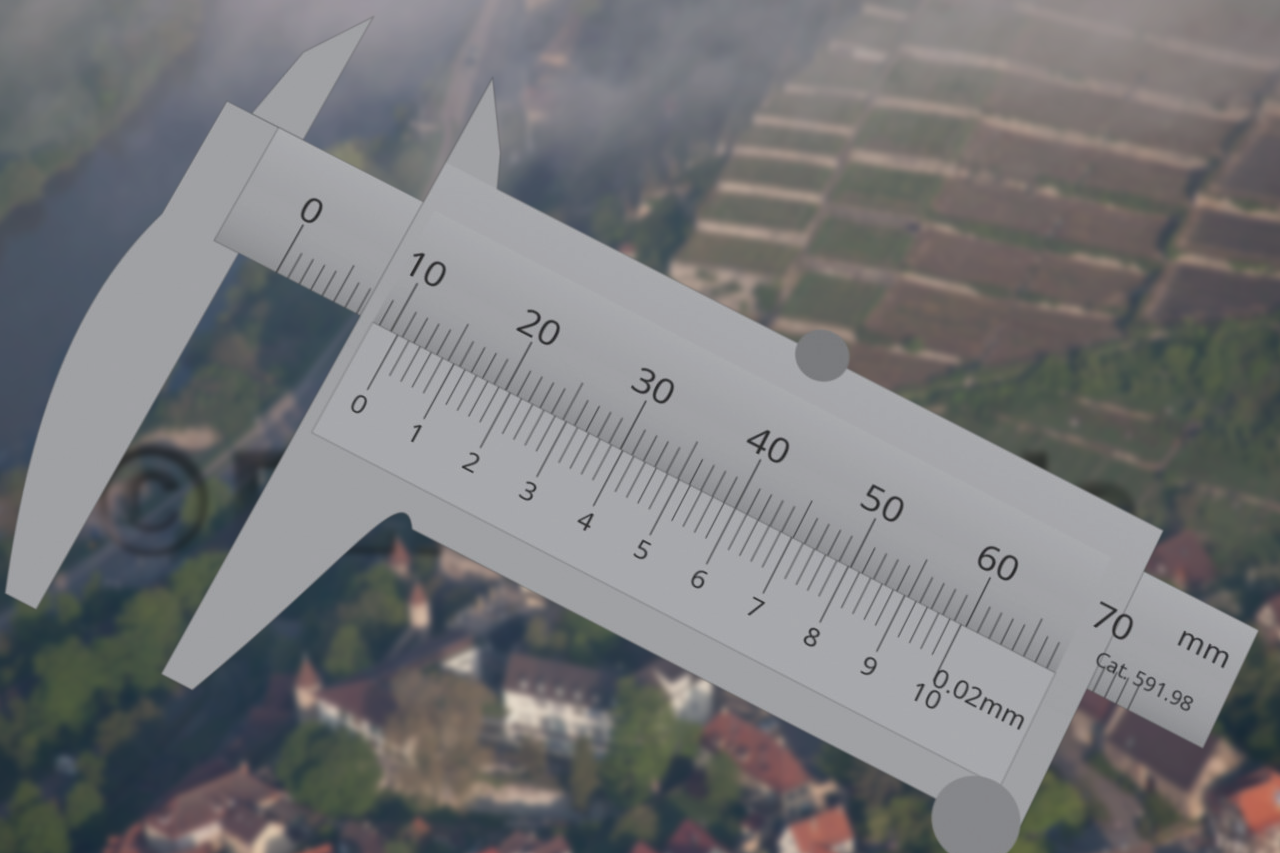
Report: value=10.6 unit=mm
